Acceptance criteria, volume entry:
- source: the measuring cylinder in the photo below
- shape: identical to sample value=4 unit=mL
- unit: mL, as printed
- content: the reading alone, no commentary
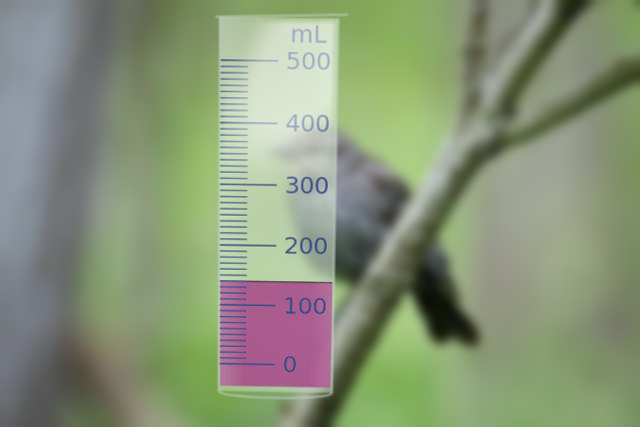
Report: value=140 unit=mL
